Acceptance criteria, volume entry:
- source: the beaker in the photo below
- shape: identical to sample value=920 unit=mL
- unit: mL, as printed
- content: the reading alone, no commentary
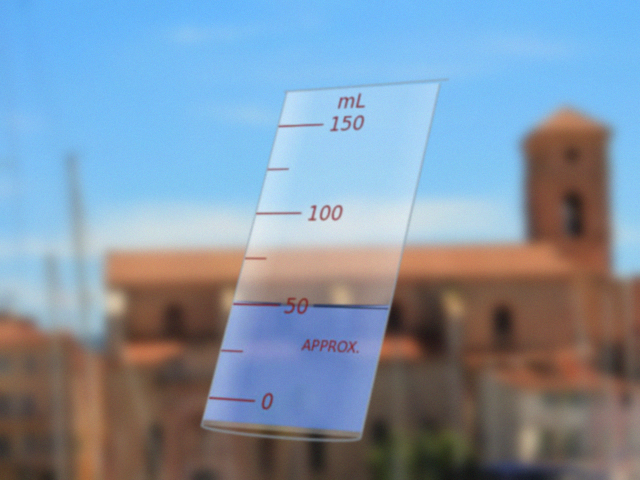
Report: value=50 unit=mL
